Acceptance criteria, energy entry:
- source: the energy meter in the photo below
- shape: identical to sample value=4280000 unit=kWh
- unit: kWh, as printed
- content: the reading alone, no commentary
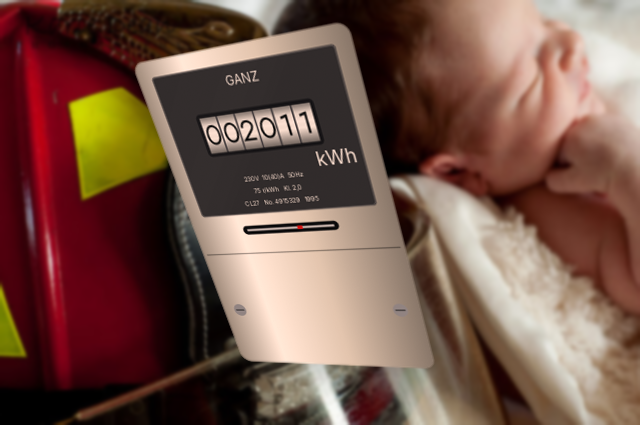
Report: value=2011 unit=kWh
